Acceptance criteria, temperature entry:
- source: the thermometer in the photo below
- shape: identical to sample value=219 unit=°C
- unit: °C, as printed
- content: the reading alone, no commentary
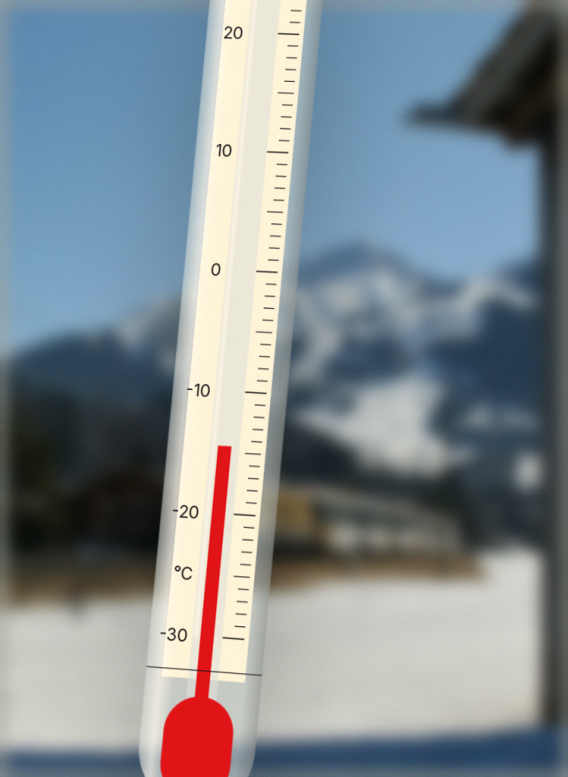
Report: value=-14.5 unit=°C
